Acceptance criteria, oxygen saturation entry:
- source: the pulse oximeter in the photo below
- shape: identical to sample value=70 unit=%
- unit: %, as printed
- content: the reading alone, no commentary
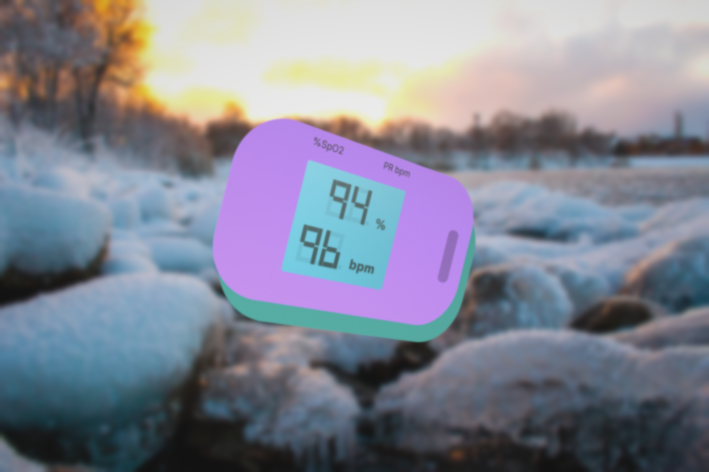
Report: value=94 unit=%
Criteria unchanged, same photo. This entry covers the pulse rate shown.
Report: value=96 unit=bpm
